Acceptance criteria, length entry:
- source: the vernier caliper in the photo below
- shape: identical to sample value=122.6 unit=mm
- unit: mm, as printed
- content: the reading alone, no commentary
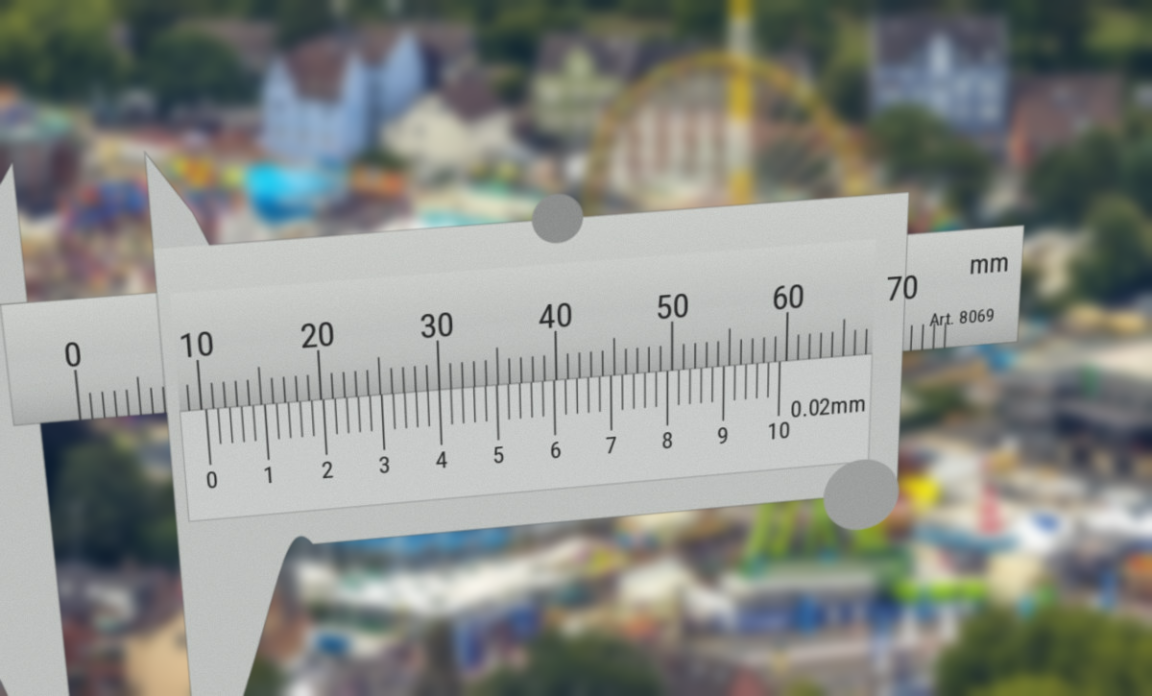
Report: value=10.4 unit=mm
